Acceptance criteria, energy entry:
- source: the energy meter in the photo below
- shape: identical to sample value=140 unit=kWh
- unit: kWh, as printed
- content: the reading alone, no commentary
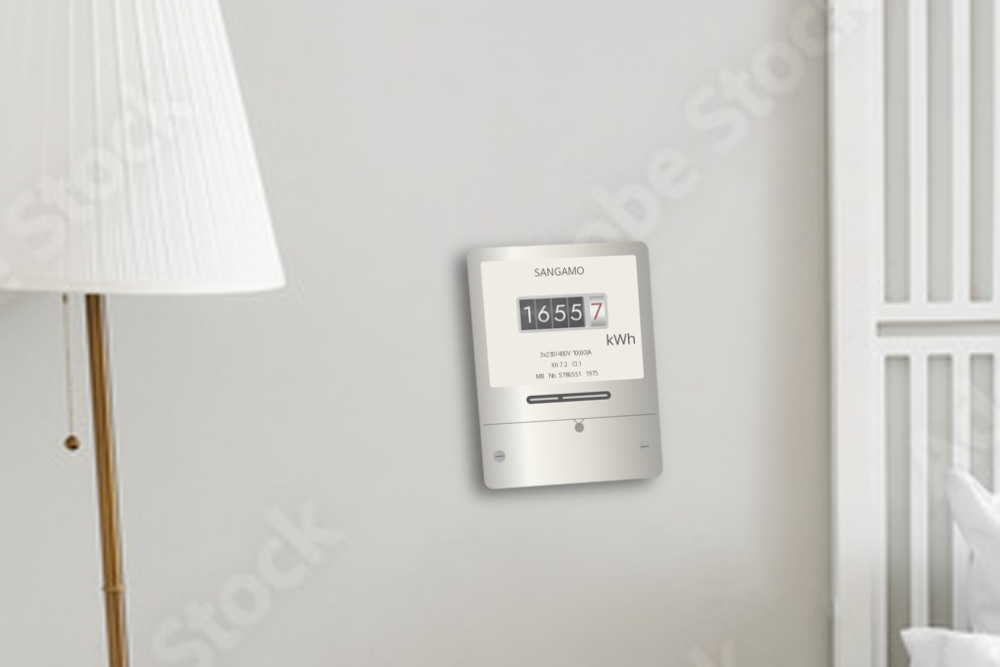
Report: value=1655.7 unit=kWh
